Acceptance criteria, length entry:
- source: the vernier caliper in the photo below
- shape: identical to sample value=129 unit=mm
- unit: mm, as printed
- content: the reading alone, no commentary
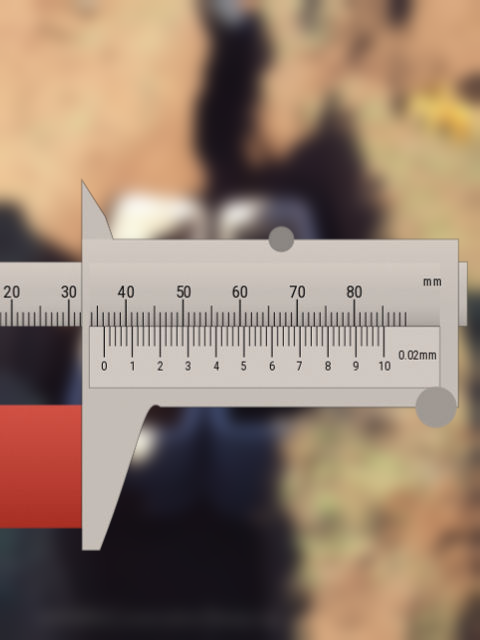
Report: value=36.2 unit=mm
